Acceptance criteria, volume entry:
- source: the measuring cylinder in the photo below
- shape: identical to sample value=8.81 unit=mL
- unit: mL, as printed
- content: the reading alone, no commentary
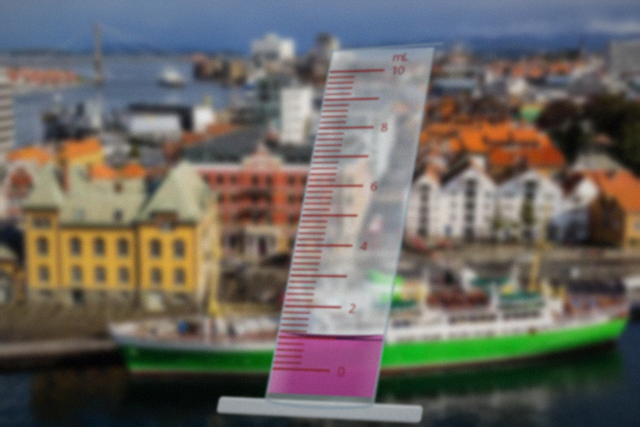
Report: value=1 unit=mL
